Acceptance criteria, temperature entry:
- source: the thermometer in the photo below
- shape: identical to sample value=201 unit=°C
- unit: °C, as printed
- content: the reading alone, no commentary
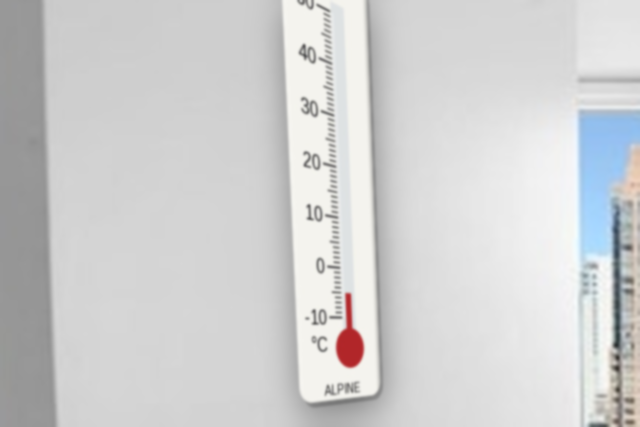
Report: value=-5 unit=°C
